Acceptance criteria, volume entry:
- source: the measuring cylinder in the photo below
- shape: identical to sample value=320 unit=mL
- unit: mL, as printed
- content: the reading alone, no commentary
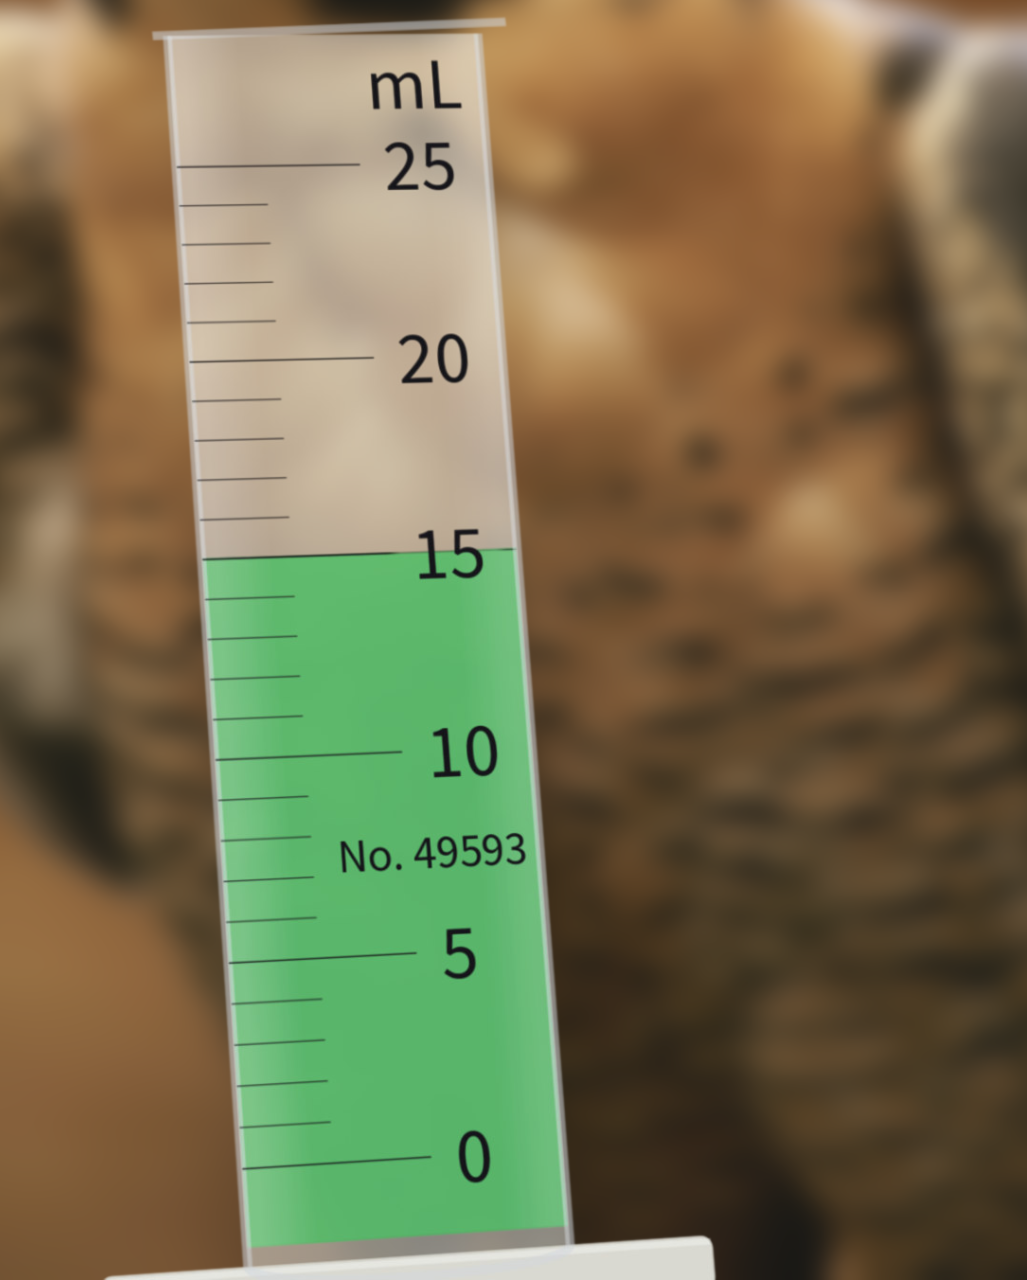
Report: value=15 unit=mL
